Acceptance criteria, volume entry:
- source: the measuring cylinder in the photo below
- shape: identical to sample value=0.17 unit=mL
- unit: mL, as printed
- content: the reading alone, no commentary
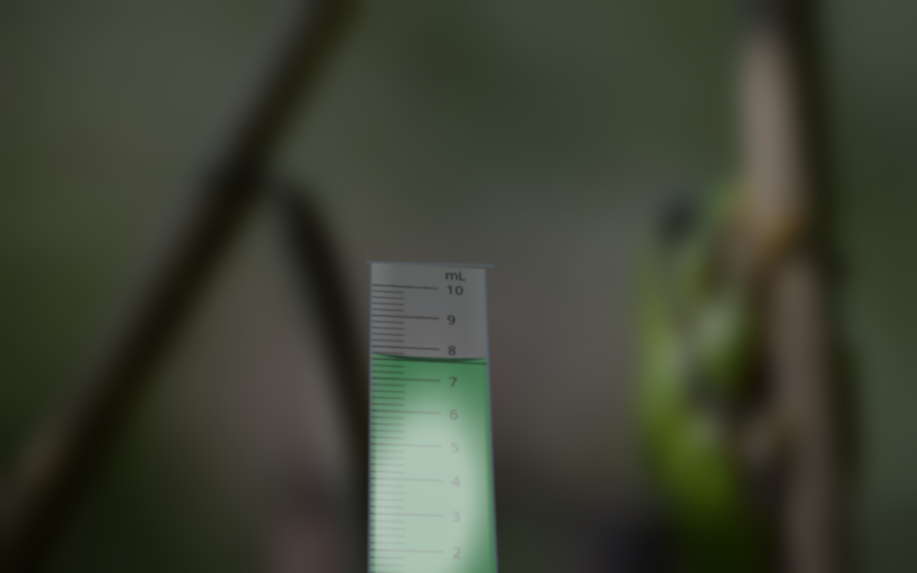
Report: value=7.6 unit=mL
